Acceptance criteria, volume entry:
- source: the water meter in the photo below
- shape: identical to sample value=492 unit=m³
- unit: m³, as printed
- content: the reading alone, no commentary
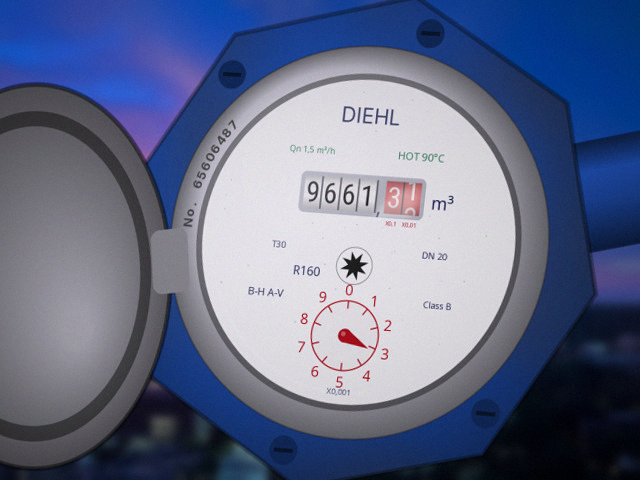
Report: value=9661.313 unit=m³
